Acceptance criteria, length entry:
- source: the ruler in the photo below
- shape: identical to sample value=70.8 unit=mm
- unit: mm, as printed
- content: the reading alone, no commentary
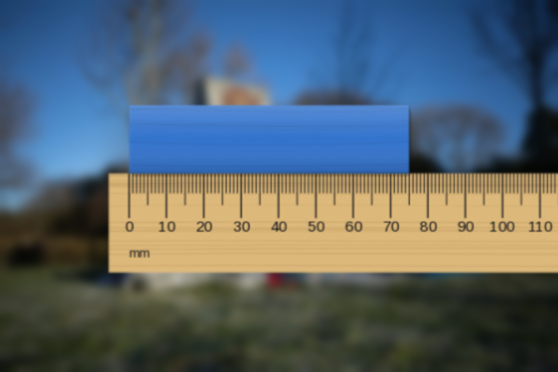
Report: value=75 unit=mm
